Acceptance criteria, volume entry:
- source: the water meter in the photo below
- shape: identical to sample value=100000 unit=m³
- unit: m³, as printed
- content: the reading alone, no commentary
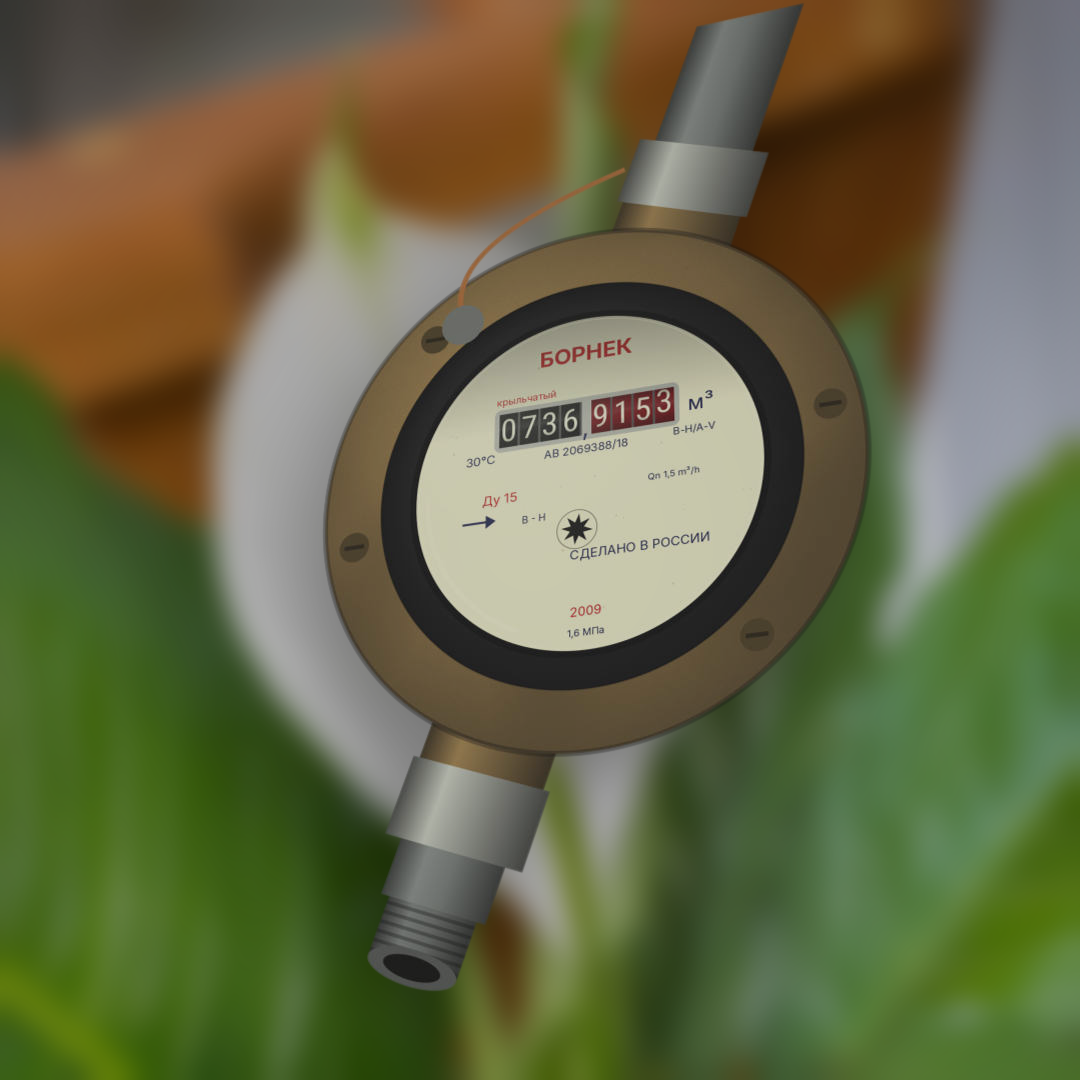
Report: value=736.9153 unit=m³
